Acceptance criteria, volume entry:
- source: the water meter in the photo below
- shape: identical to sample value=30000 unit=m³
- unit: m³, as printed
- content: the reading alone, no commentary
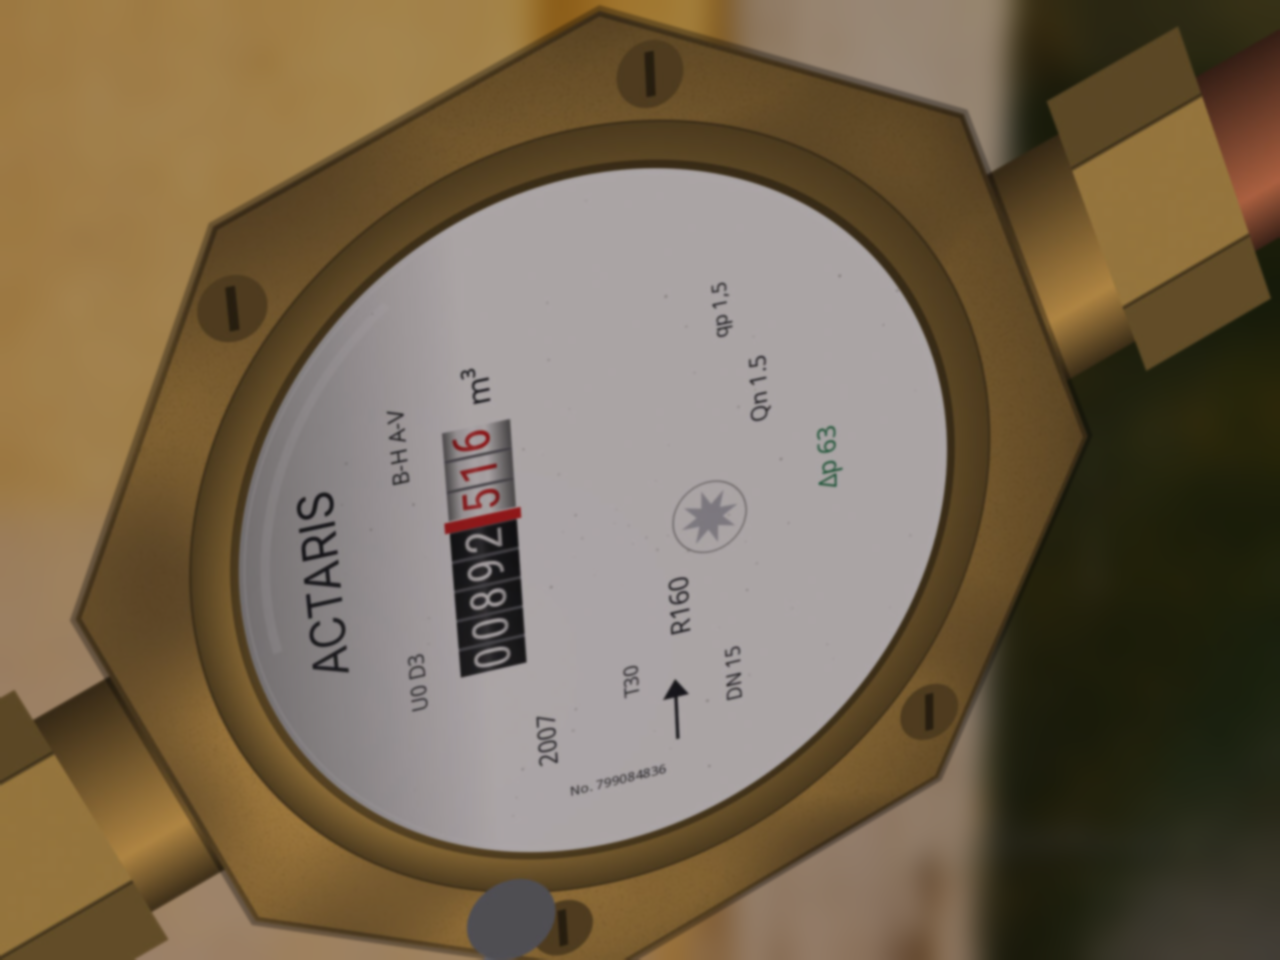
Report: value=892.516 unit=m³
